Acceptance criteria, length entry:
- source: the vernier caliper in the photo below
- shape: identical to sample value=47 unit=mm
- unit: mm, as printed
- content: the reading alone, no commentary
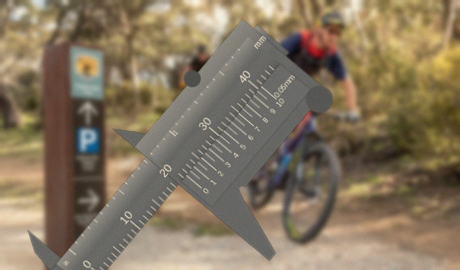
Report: value=21.6 unit=mm
